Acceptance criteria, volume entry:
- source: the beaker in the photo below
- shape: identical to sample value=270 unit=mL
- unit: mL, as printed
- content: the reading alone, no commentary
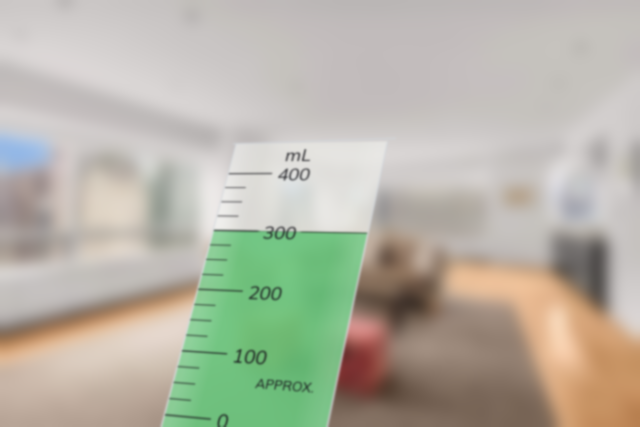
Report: value=300 unit=mL
